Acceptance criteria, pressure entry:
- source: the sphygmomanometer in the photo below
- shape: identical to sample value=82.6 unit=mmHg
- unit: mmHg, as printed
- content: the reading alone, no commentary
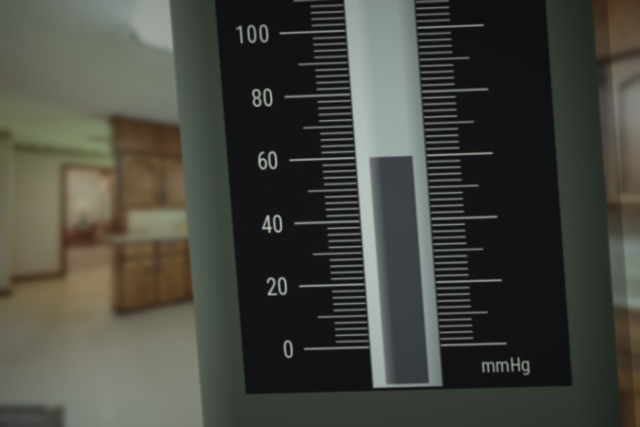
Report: value=60 unit=mmHg
